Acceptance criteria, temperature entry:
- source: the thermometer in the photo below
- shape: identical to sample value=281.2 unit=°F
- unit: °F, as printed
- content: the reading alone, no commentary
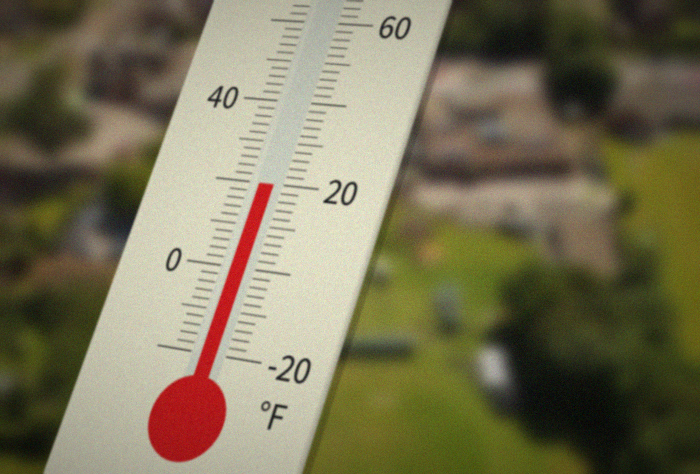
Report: value=20 unit=°F
